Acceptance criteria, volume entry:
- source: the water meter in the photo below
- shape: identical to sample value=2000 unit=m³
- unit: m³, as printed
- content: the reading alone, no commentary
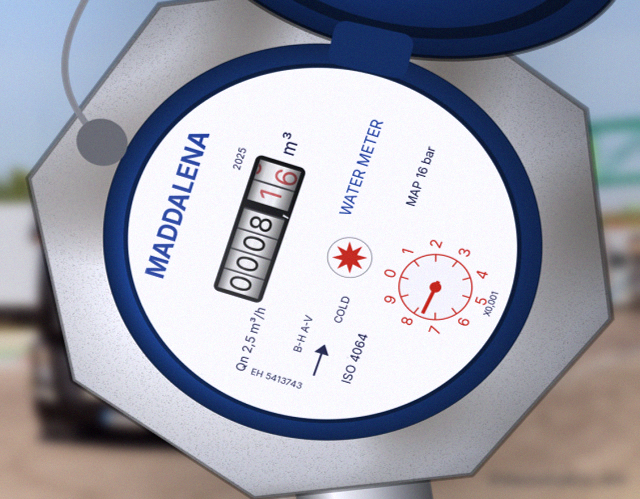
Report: value=8.157 unit=m³
